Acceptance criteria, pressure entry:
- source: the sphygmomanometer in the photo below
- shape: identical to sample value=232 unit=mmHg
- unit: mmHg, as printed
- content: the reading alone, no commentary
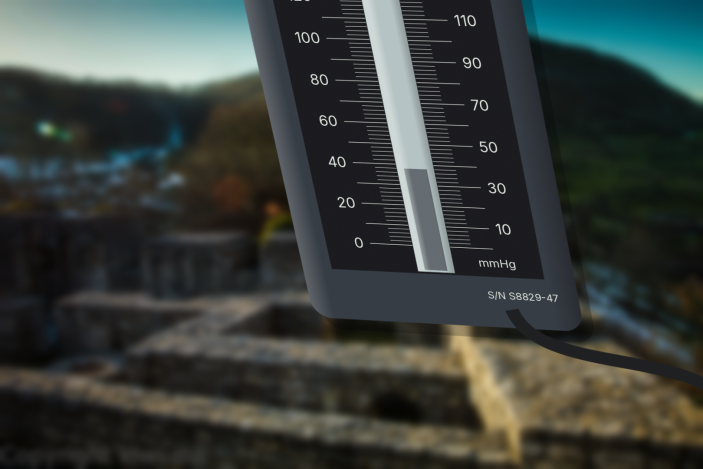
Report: value=38 unit=mmHg
